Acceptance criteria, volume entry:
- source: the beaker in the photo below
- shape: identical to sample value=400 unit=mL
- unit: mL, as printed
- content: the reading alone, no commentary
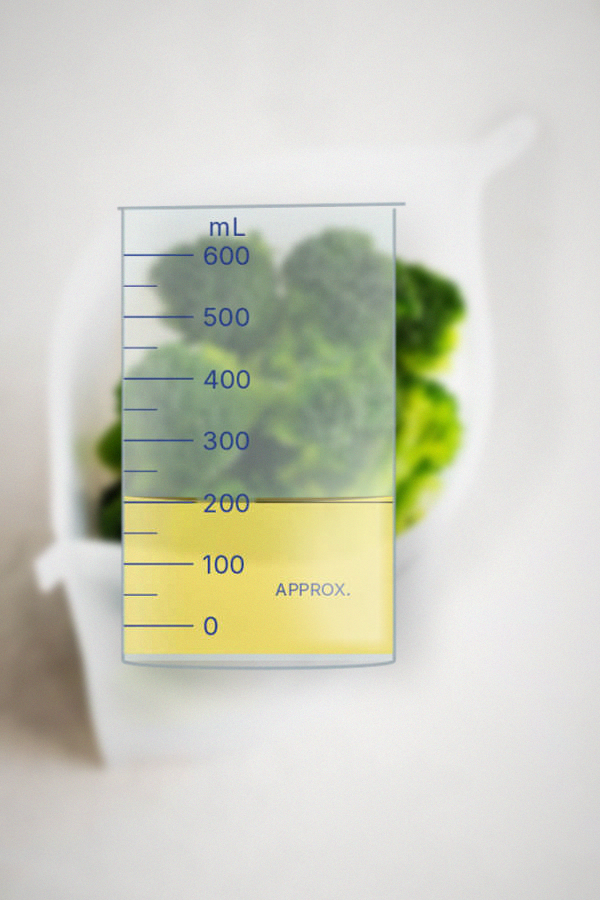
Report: value=200 unit=mL
